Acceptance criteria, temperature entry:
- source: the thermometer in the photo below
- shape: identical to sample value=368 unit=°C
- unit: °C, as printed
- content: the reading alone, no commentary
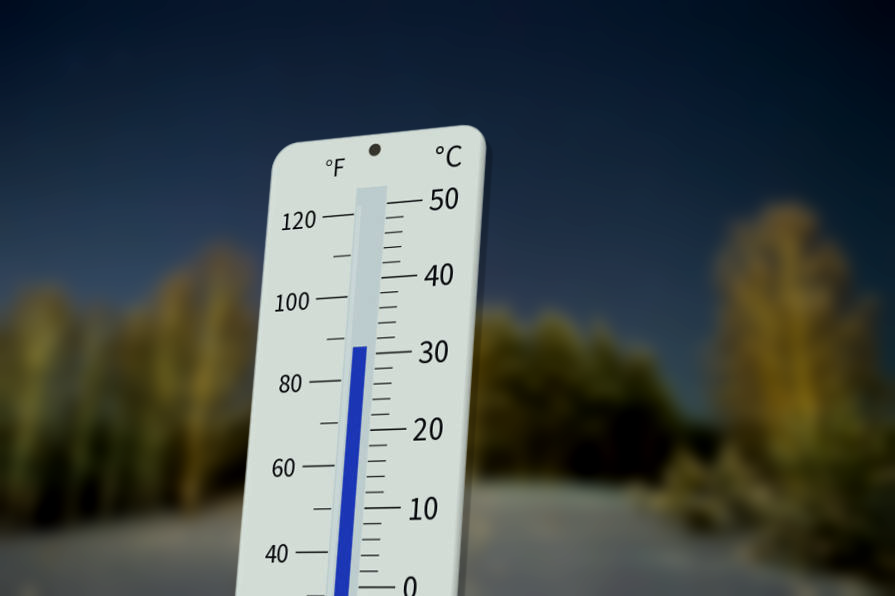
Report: value=31 unit=°C
